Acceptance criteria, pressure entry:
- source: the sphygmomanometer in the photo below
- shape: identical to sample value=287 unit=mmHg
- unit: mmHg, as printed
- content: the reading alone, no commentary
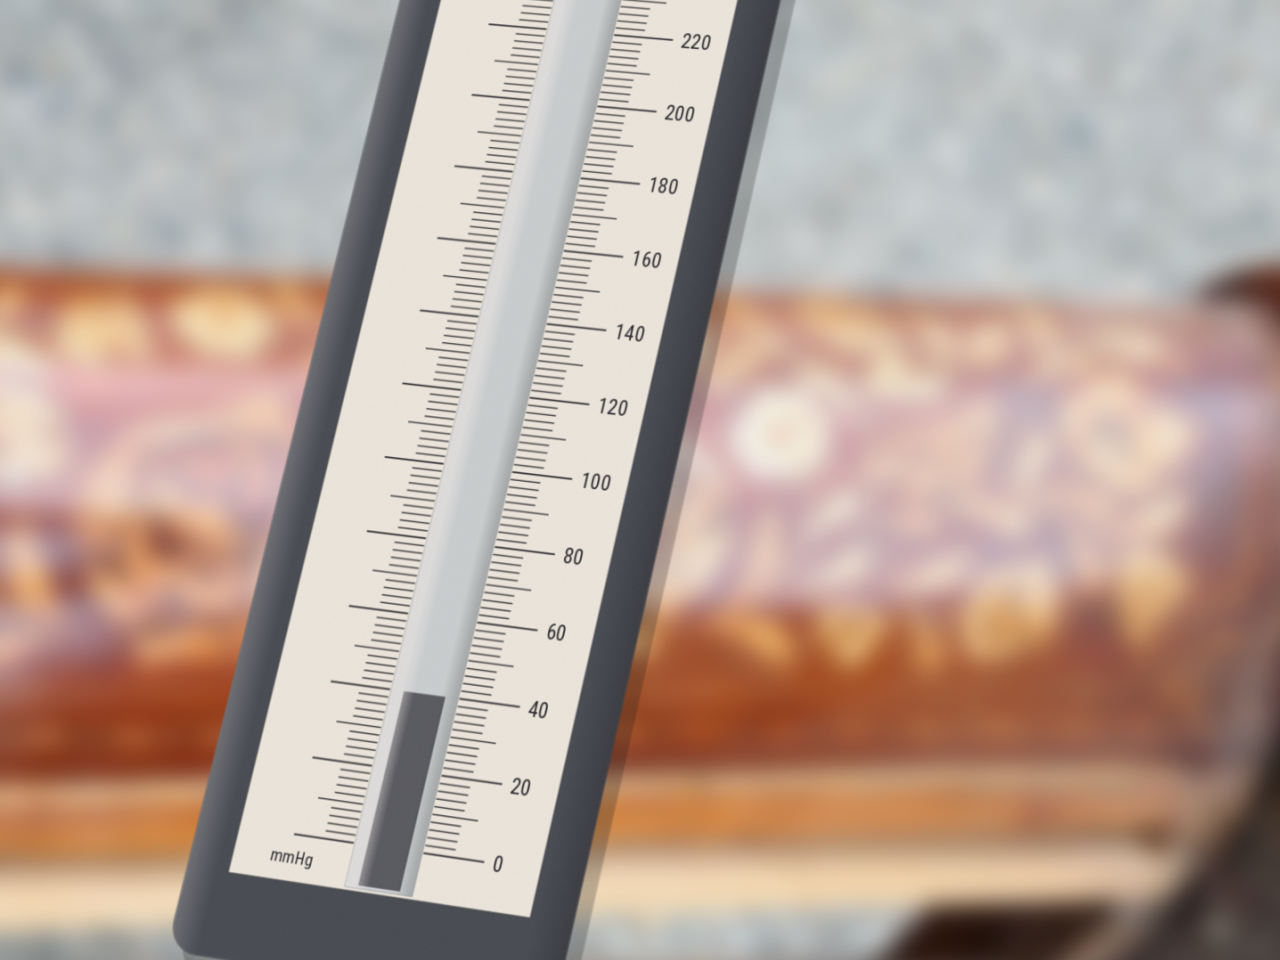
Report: value=40 unit=mmHg
